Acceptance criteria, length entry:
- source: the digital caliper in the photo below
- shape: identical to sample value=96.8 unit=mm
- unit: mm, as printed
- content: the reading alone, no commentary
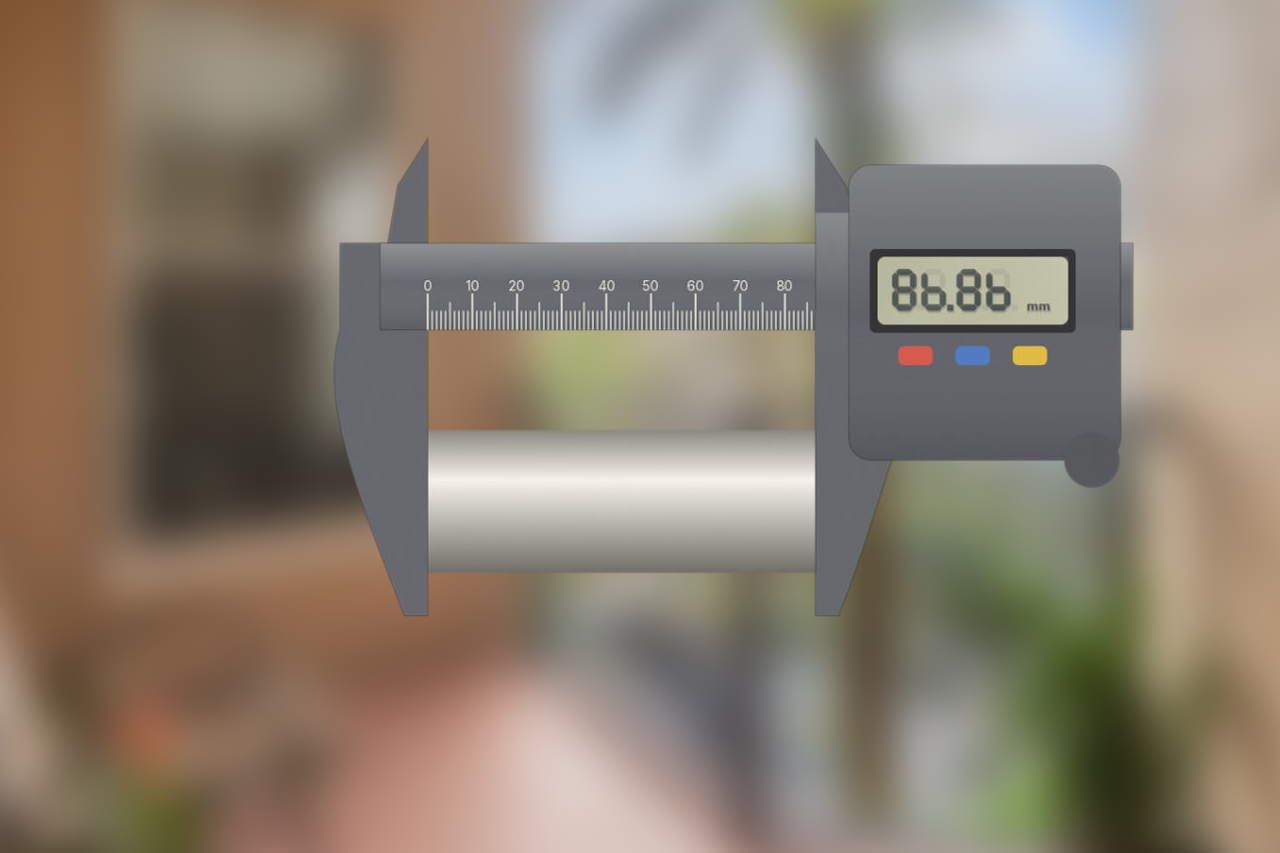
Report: value=86.86 unit=mm
